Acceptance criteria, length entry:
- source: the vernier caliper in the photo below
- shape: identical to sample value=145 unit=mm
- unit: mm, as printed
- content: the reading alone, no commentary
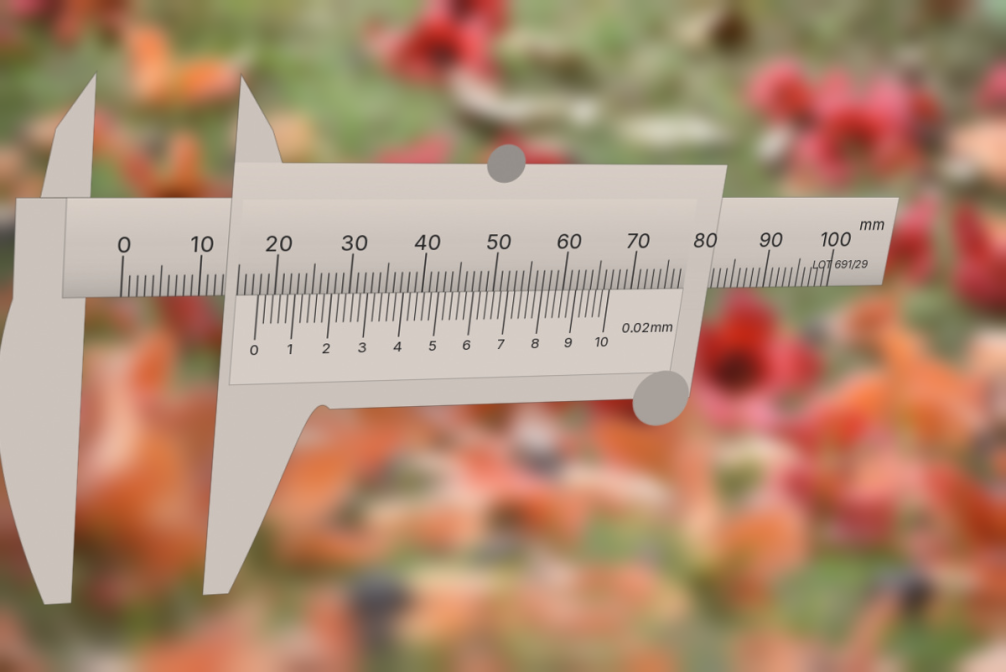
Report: value=17.8 unit=mm
